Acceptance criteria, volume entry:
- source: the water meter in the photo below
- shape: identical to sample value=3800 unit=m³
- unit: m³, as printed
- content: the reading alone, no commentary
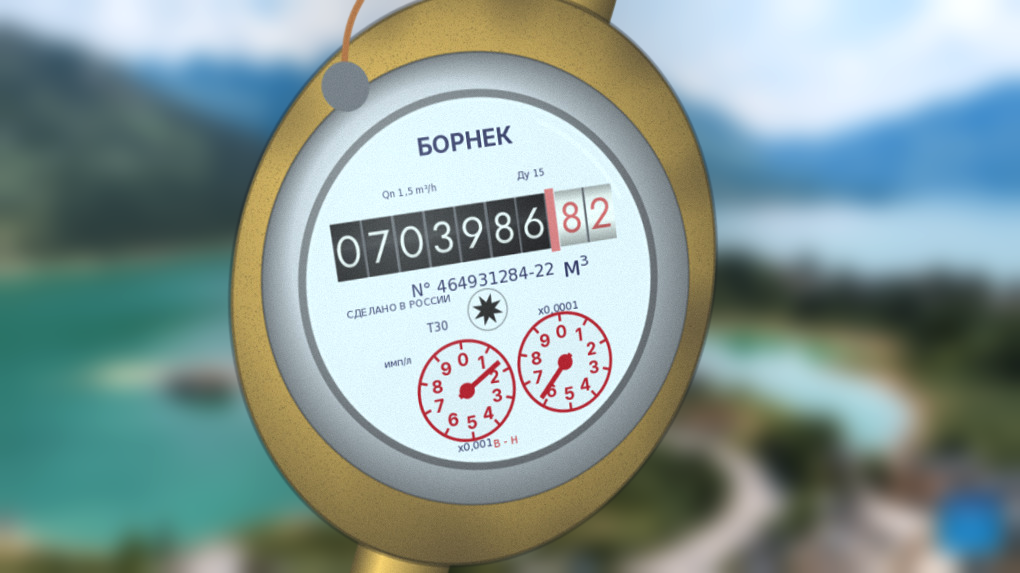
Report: value=703986.8216 unit=m³
